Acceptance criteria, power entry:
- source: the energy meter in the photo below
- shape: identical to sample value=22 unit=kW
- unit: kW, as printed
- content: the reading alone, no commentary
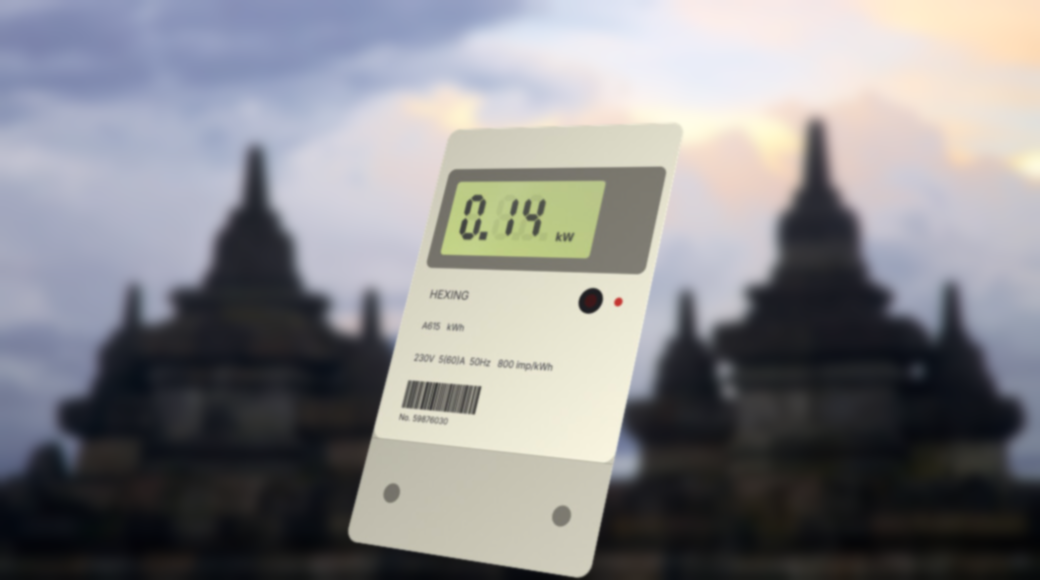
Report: value=0.14 unit=kW
